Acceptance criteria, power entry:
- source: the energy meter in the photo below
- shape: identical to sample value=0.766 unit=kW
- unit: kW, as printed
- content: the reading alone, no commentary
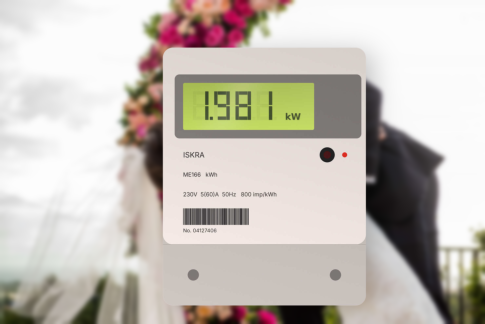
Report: value=1.981 unit=kW
